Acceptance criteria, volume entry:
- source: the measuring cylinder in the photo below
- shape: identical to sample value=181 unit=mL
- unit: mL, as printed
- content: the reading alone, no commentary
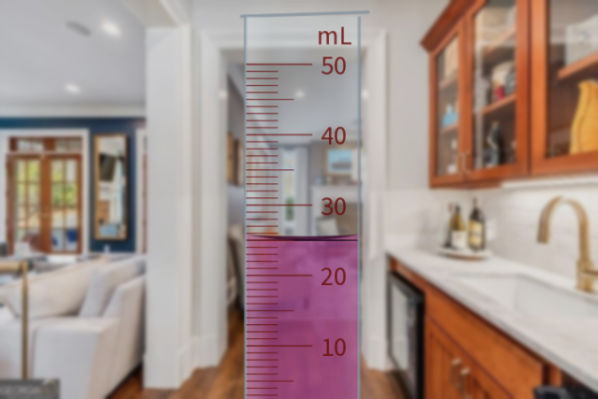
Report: value=25 unit=mL
